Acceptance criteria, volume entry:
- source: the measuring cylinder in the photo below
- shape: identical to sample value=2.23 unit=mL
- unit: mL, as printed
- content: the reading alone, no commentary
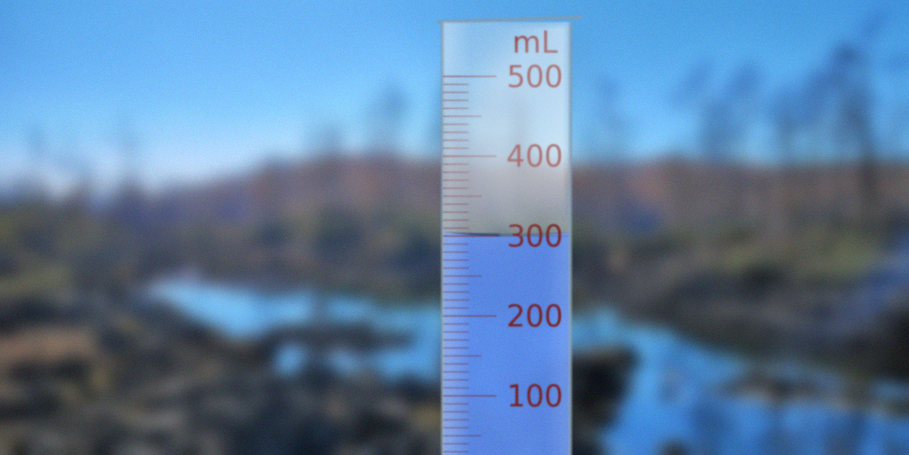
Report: value=300 unit=mL
